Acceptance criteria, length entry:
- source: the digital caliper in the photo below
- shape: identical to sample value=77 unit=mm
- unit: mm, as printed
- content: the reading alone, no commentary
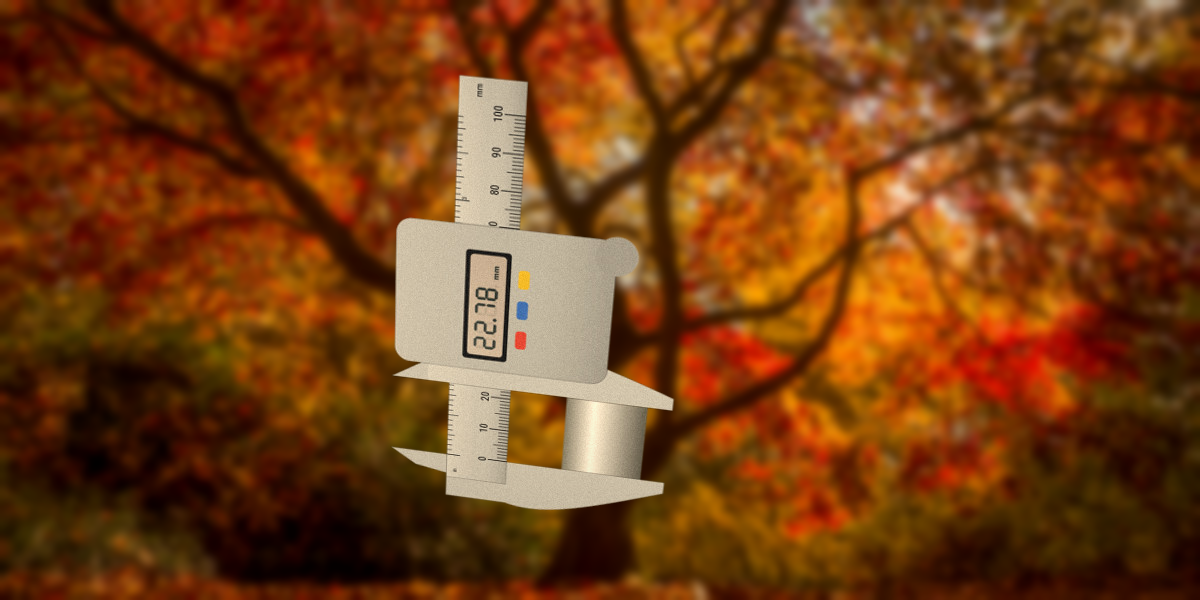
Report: value=22.78 unit=mm
